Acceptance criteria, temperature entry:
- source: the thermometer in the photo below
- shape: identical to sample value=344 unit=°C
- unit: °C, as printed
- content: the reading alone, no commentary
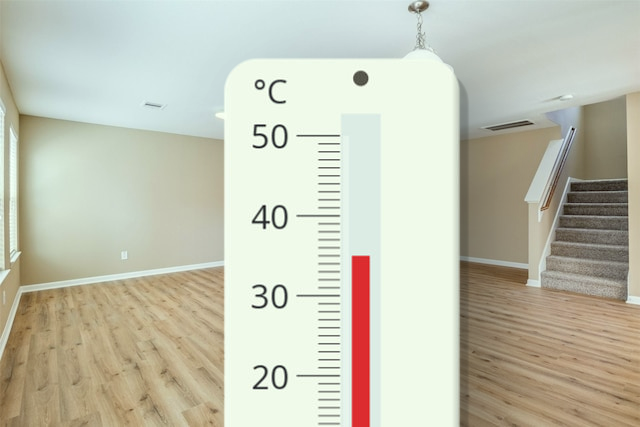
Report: value=35 unit=°C
